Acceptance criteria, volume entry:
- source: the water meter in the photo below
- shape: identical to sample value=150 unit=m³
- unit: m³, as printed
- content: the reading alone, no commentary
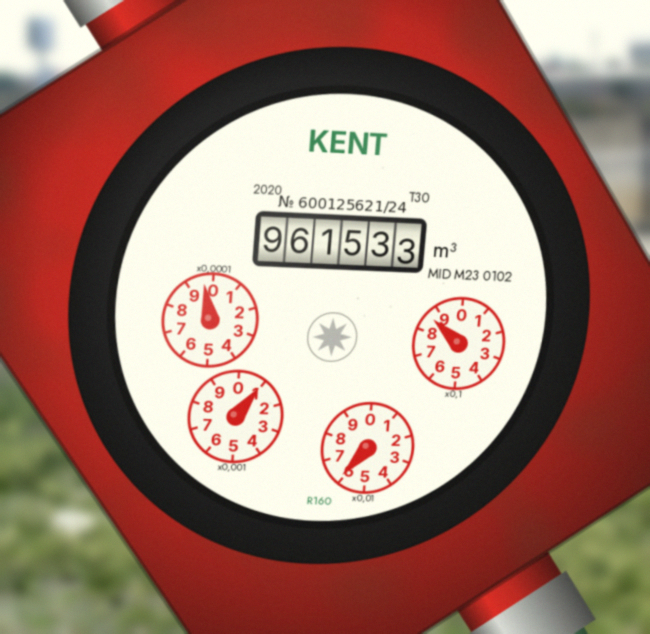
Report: value=961532.8609 unit=m³
